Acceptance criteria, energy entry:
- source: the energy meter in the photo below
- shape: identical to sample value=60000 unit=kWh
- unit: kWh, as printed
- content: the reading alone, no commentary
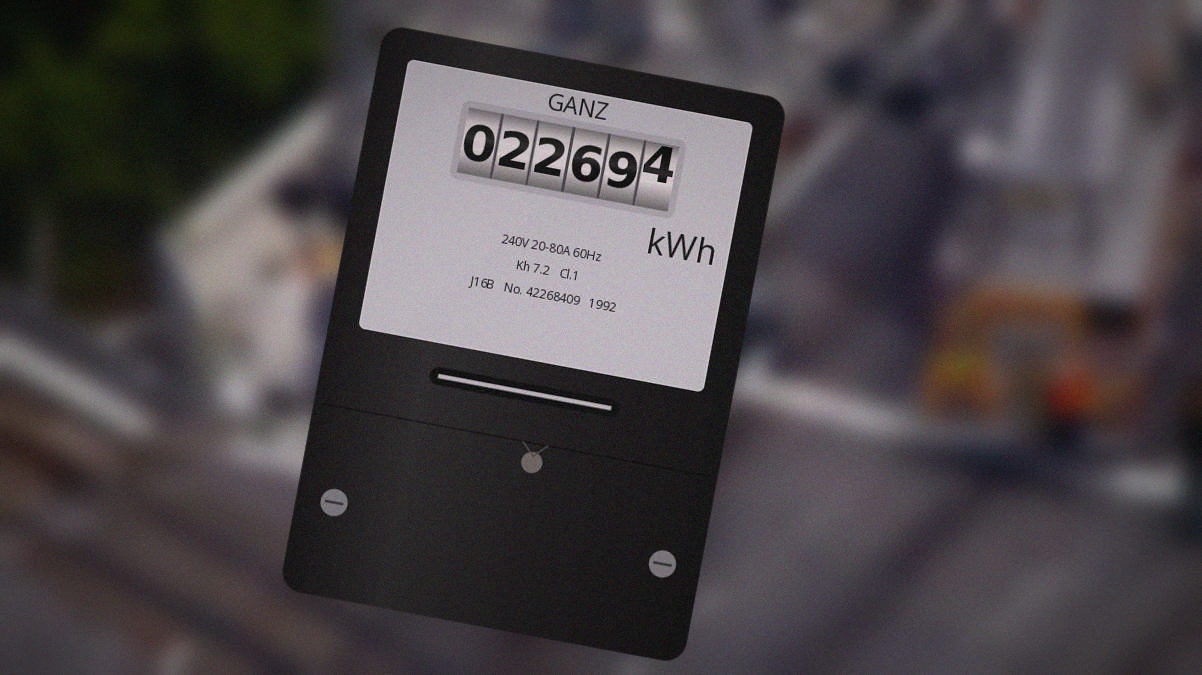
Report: value=22694 unit=kWh
